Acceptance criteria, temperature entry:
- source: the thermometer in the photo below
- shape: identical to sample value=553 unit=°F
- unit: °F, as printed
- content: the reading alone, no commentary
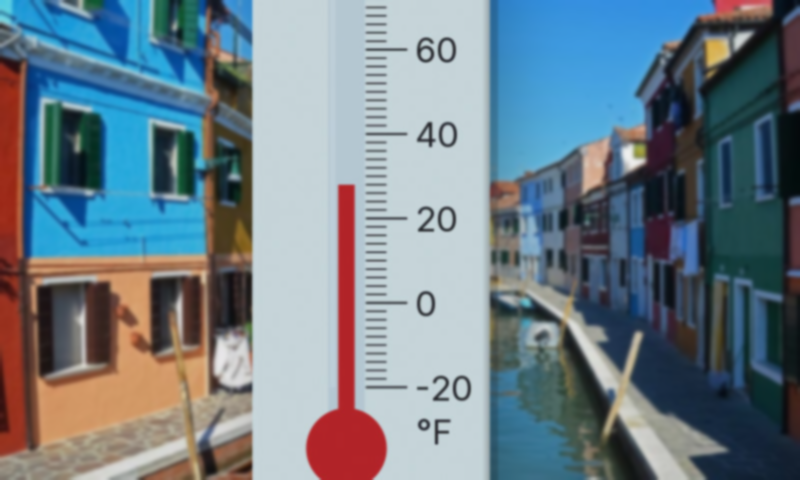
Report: value=28 unit=°F
